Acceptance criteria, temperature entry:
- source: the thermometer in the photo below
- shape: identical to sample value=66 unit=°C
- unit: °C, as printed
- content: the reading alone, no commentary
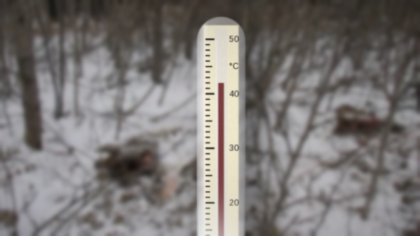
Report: value=42 unit=°C
